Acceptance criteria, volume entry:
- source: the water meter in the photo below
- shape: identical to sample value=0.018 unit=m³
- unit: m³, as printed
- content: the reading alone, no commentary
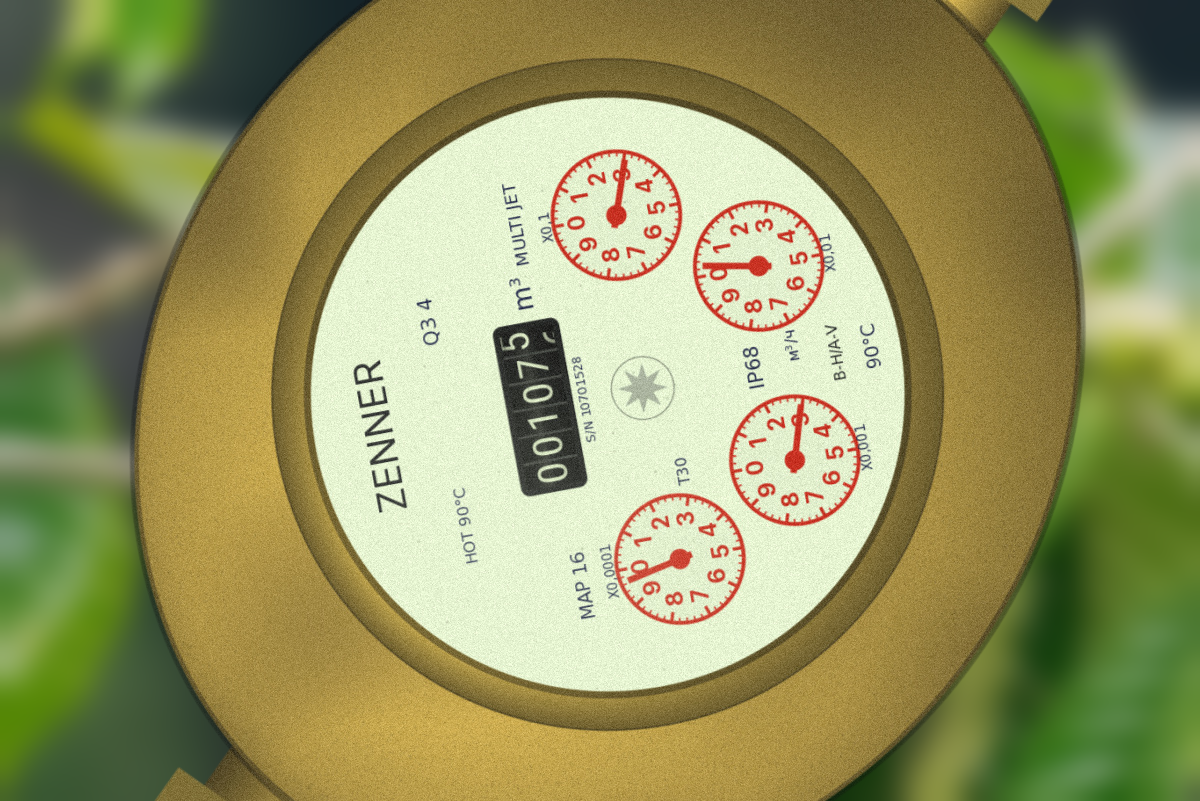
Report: value=1075.3029 unit=m³
